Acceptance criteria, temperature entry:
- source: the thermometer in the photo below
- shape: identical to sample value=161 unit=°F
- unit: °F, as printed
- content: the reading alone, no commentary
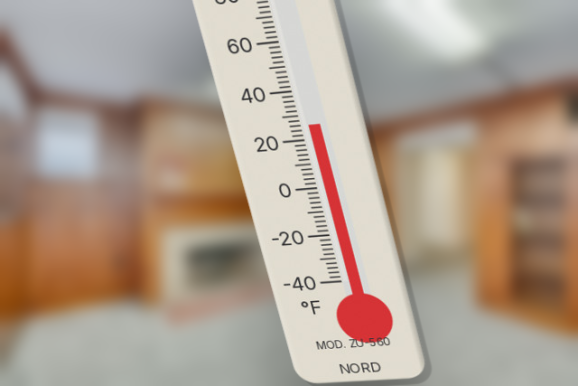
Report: value=26 unit=°F
